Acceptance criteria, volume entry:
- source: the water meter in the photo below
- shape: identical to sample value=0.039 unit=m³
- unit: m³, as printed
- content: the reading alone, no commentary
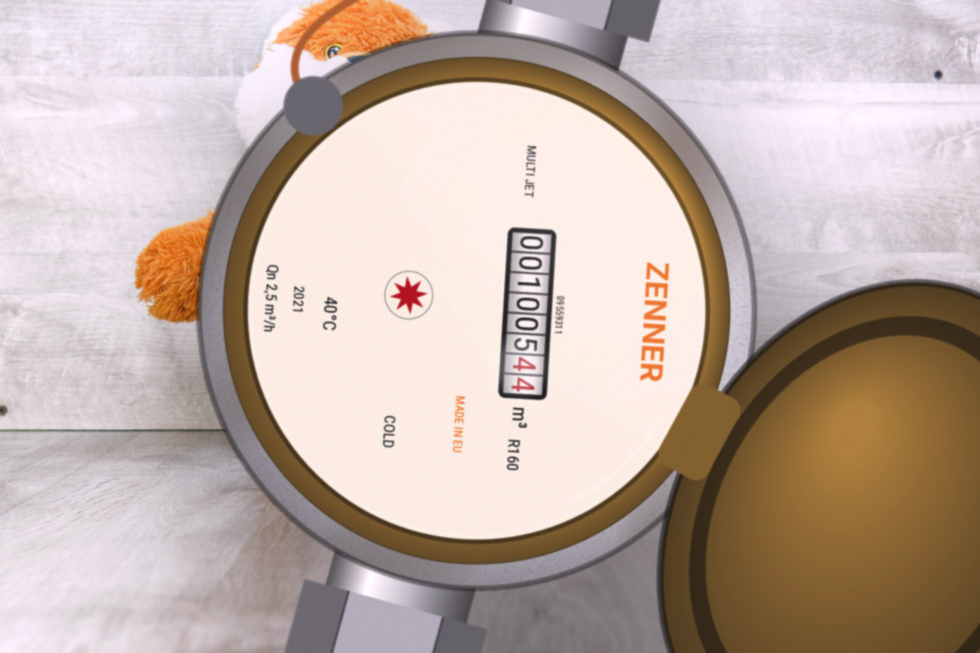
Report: value=1005.44 unit=m³
